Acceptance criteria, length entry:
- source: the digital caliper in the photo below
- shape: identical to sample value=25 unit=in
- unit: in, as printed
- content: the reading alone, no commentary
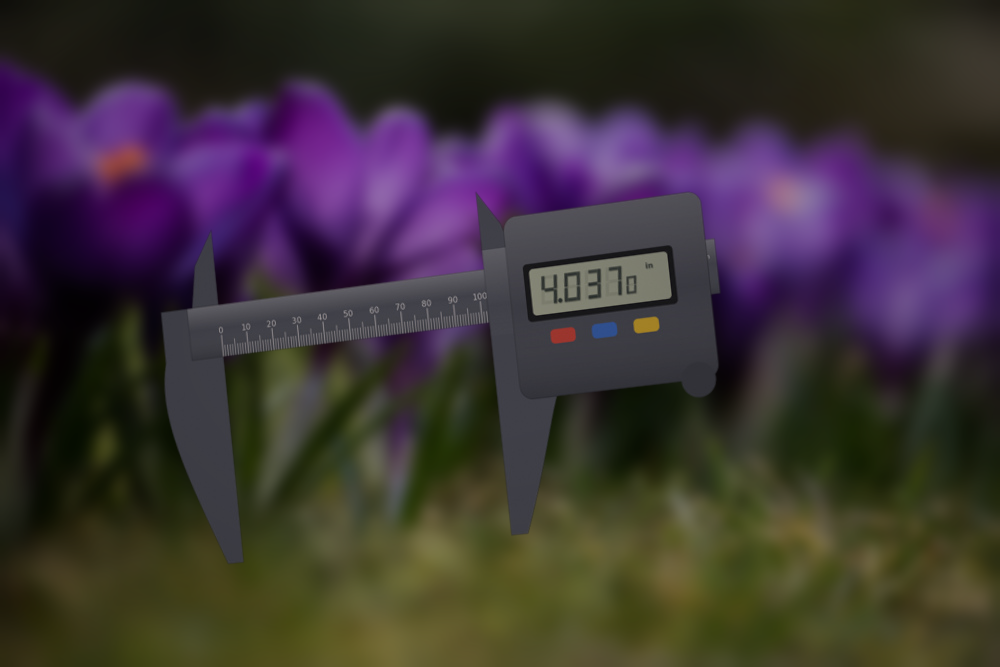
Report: value=4.0370 unit=in
